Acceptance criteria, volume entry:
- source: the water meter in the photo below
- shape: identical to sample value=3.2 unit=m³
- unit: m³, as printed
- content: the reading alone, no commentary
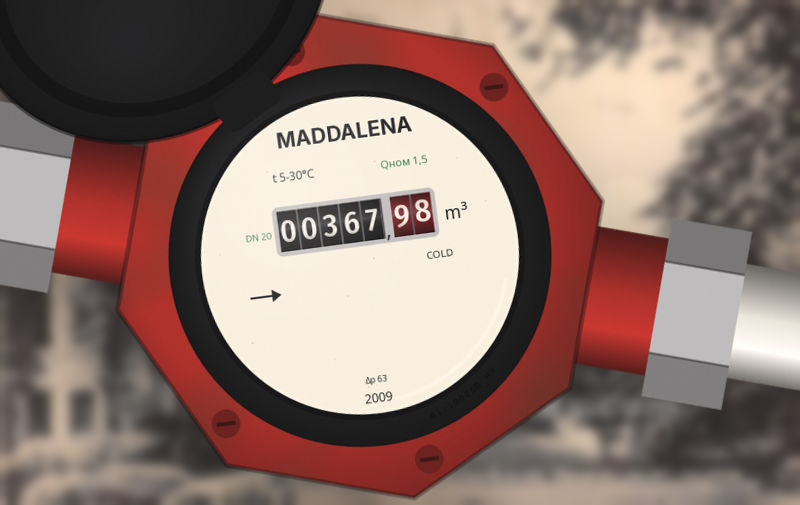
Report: value=367.98 unit=m³
